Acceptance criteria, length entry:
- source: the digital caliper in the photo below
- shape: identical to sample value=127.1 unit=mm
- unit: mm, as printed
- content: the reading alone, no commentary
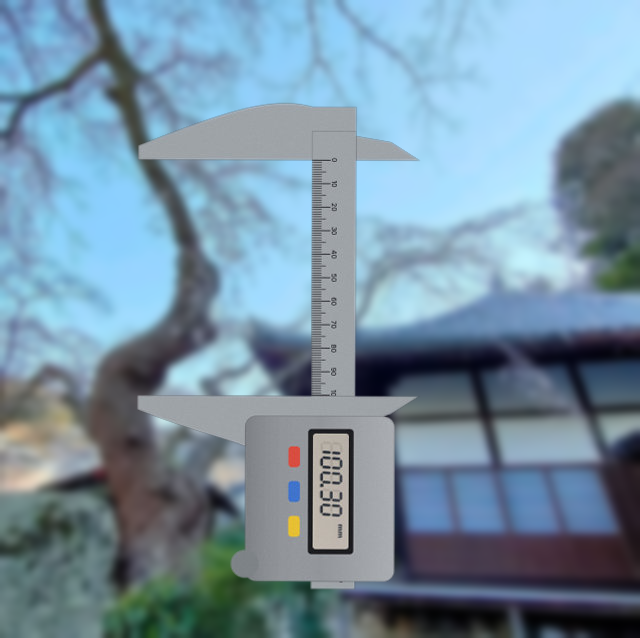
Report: value=100.30 unit=mm
